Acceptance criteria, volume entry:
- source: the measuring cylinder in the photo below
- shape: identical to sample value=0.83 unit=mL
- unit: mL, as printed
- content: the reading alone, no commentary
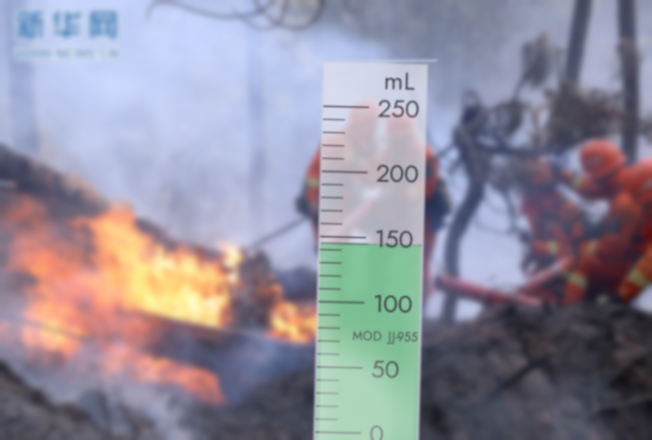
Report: value=145 unit=mL
